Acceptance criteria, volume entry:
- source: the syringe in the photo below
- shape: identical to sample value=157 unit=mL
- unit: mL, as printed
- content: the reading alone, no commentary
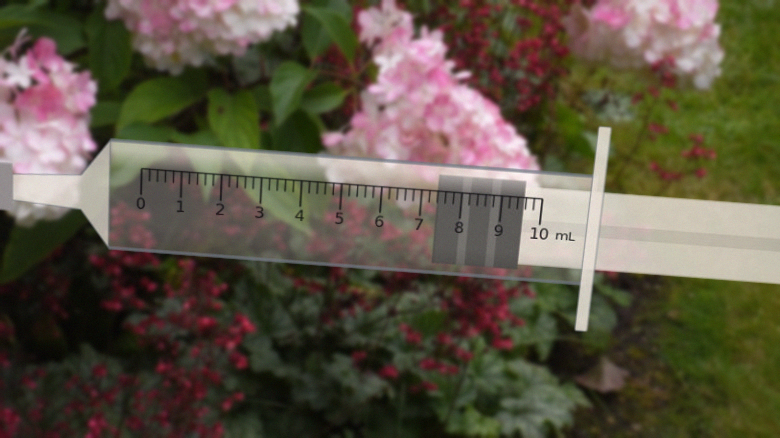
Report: value=7.4 unit=mL
